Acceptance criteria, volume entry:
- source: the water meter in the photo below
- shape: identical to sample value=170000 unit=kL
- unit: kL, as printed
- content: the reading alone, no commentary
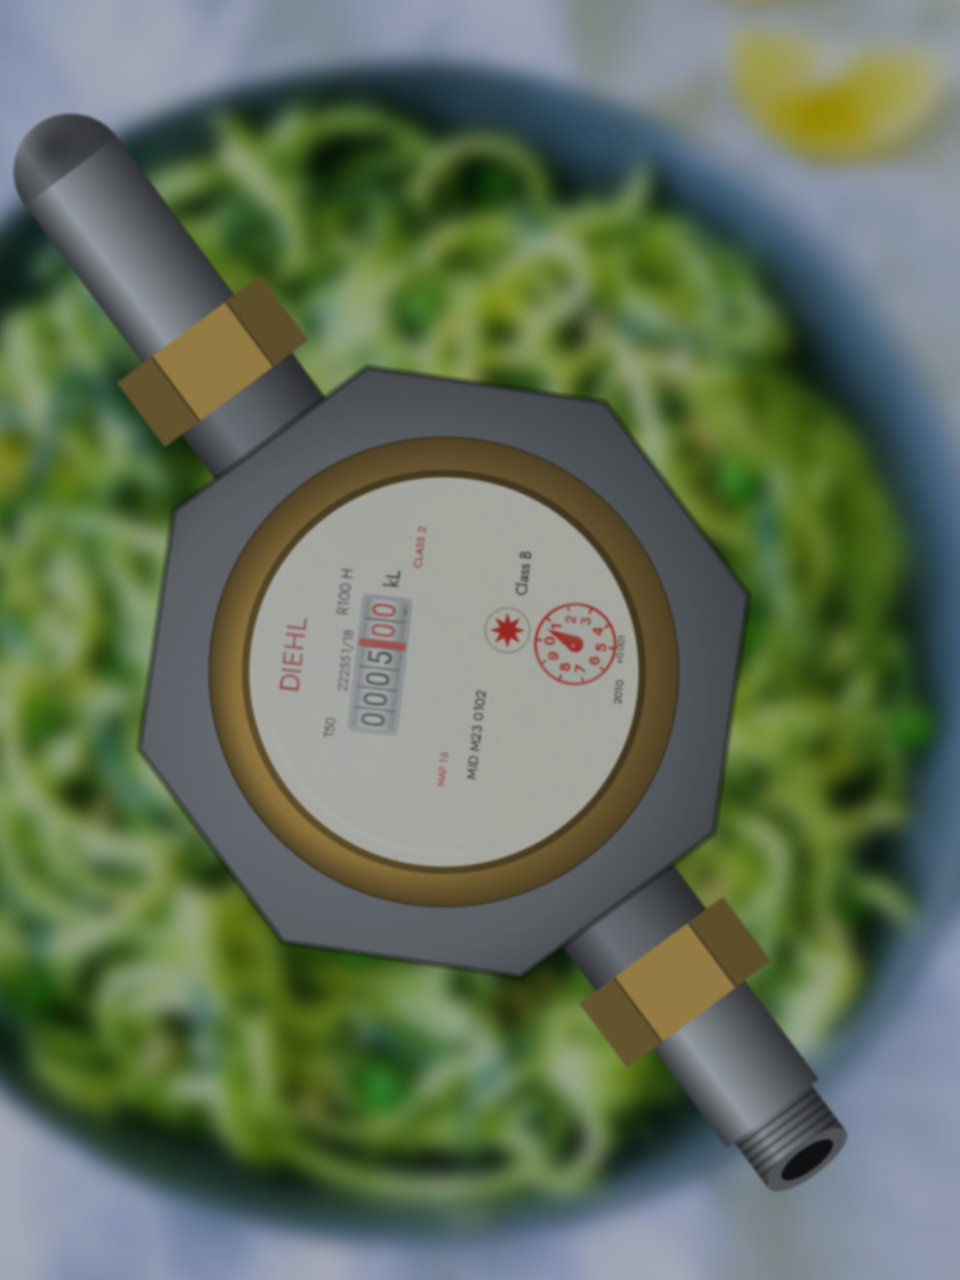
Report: value=5.000 unit=kL
